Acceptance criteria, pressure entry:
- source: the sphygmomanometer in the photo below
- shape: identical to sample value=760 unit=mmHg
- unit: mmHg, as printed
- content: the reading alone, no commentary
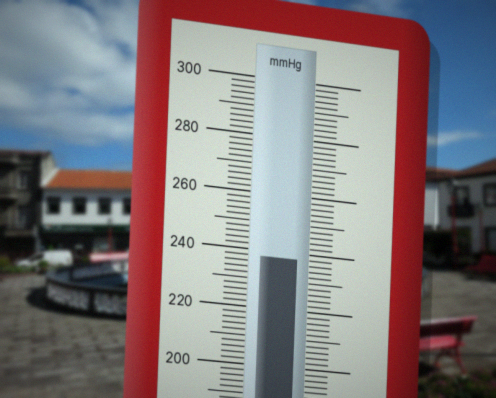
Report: value=238 unit=mmHg
